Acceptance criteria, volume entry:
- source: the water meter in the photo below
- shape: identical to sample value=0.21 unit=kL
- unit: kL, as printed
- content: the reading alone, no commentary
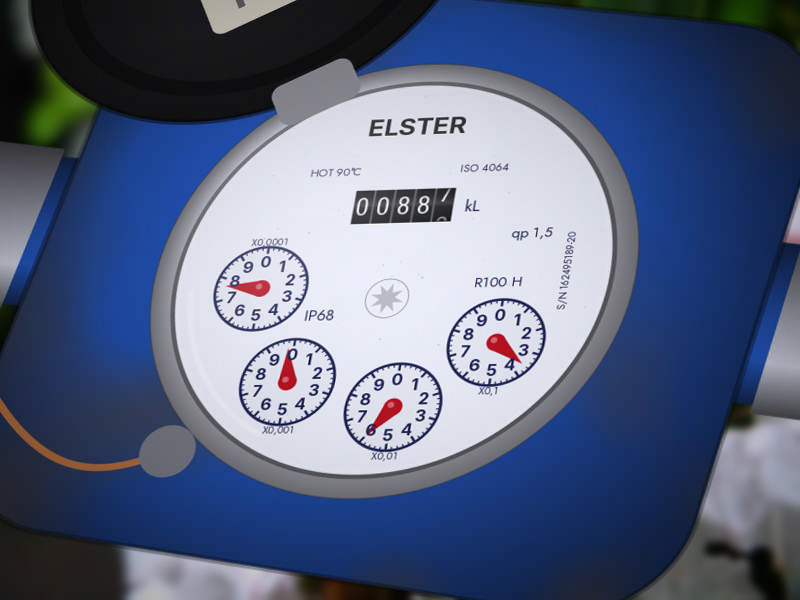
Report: value=887.3597 unit=kL
